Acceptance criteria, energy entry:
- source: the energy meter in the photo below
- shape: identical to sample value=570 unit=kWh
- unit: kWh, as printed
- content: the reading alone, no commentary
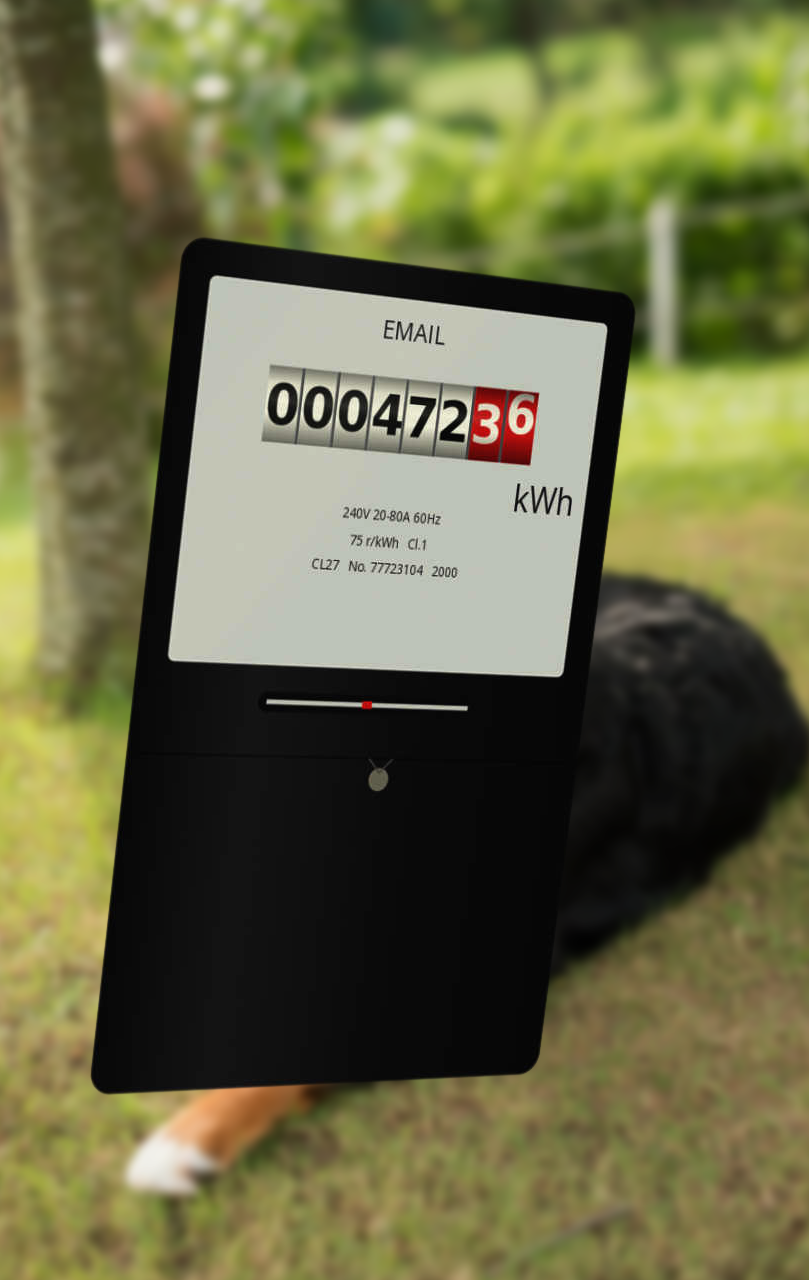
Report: value=472.36 unit=kWh
